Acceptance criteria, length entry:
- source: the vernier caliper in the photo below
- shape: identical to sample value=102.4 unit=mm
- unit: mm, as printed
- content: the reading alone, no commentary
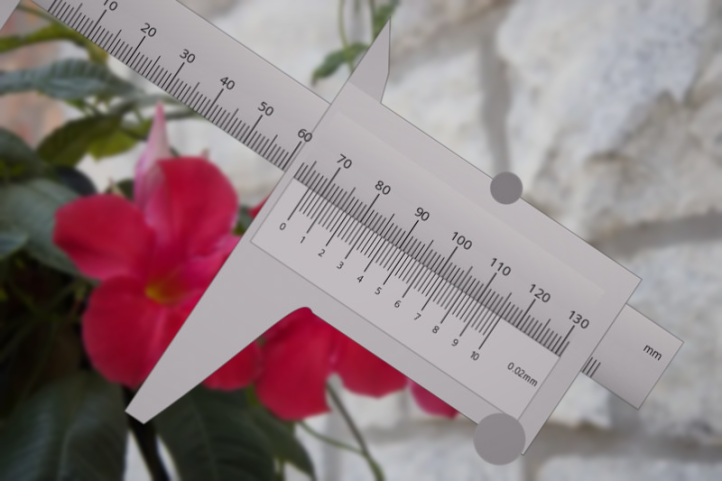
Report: value=67.0 unit=mm
